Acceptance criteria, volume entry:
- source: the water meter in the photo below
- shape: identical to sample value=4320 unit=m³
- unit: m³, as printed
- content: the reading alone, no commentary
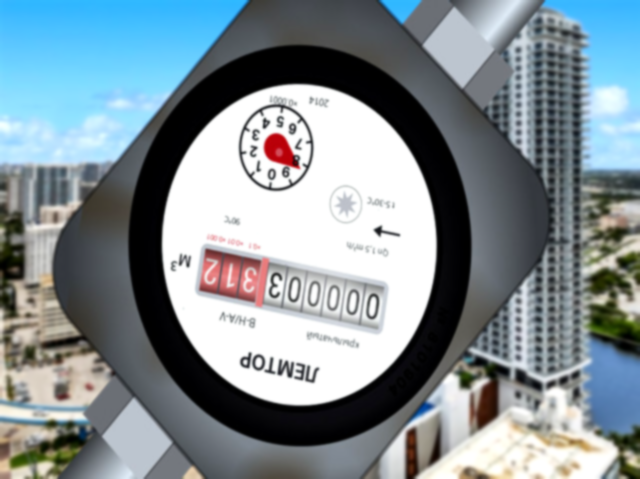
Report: value=3.3128 unit=m³
